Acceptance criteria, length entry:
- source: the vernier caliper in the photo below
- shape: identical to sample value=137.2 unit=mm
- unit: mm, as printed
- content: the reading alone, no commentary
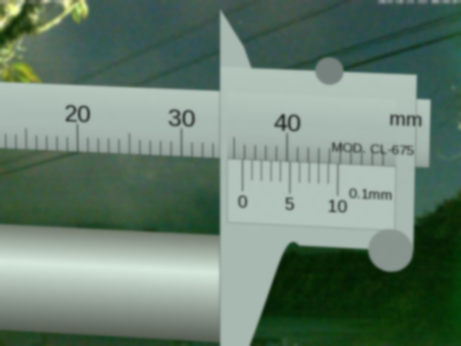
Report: value=35.8 unit=mm
